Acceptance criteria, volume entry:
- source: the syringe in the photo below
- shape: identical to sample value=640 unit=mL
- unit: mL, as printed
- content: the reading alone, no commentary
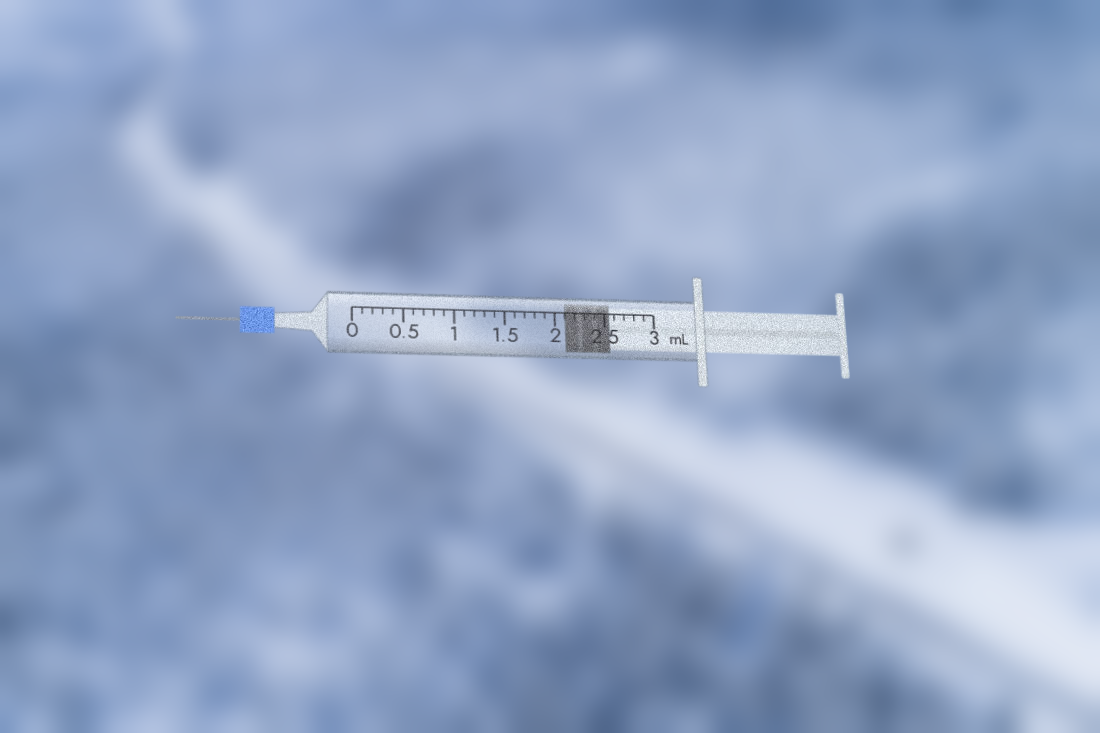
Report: value=2.1 unit=mL
